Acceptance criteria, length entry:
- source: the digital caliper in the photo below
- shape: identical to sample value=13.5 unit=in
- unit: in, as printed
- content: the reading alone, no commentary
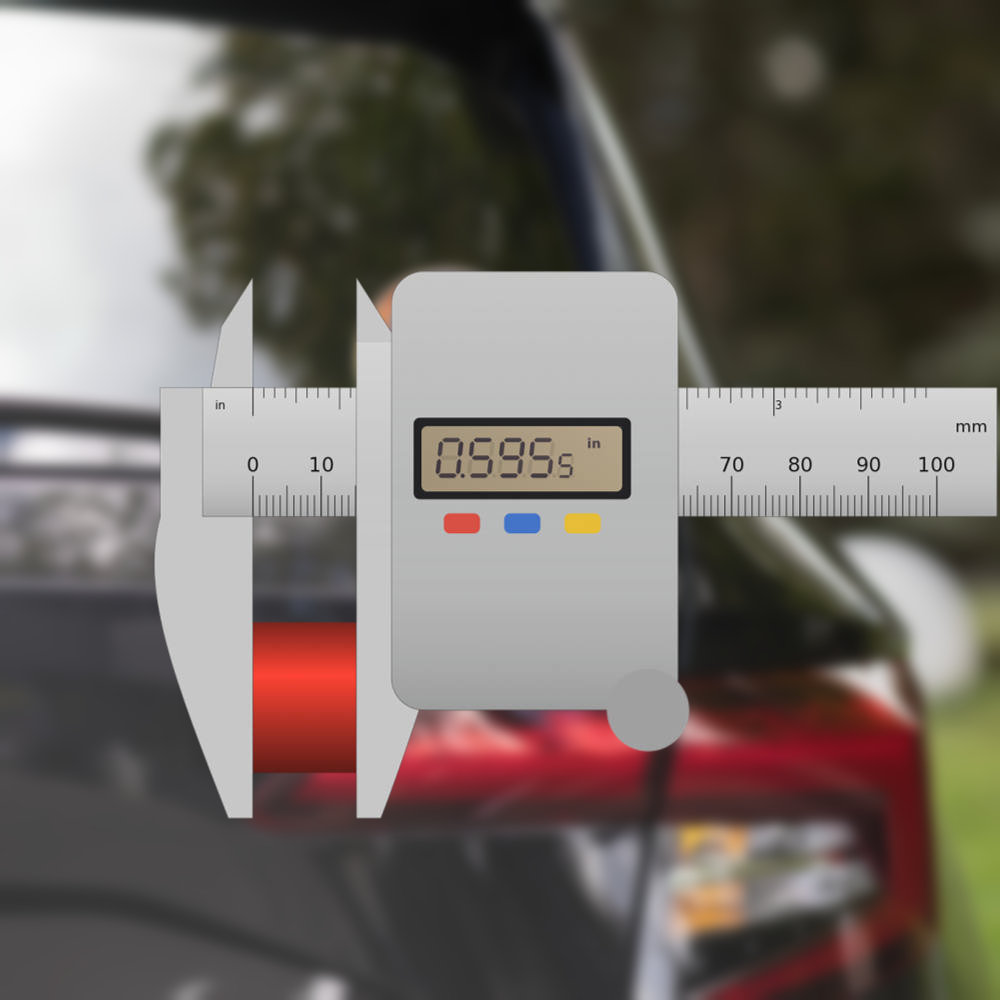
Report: value=0.5955 unit=in
